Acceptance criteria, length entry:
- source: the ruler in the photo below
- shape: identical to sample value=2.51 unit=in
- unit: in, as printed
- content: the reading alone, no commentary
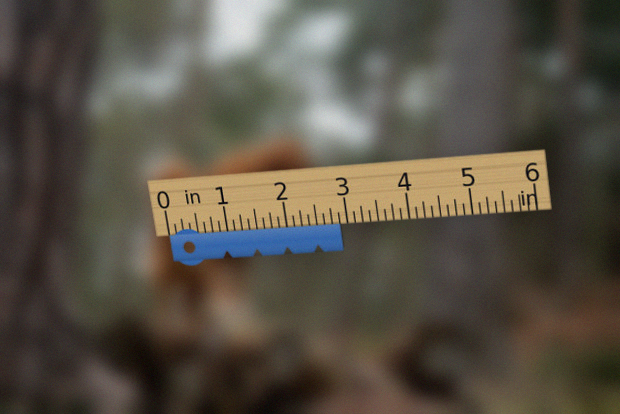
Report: value=2.875 unit=in
